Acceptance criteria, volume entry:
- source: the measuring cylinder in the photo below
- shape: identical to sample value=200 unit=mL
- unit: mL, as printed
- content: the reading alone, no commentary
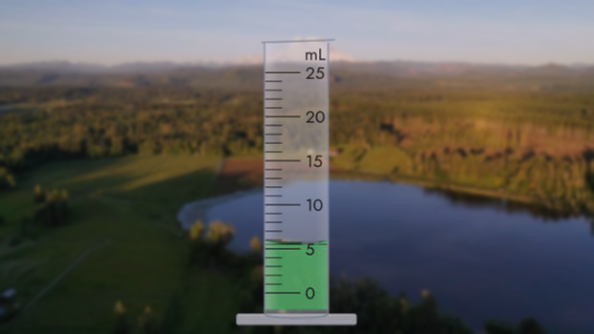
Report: value=5.5 unit=mL
